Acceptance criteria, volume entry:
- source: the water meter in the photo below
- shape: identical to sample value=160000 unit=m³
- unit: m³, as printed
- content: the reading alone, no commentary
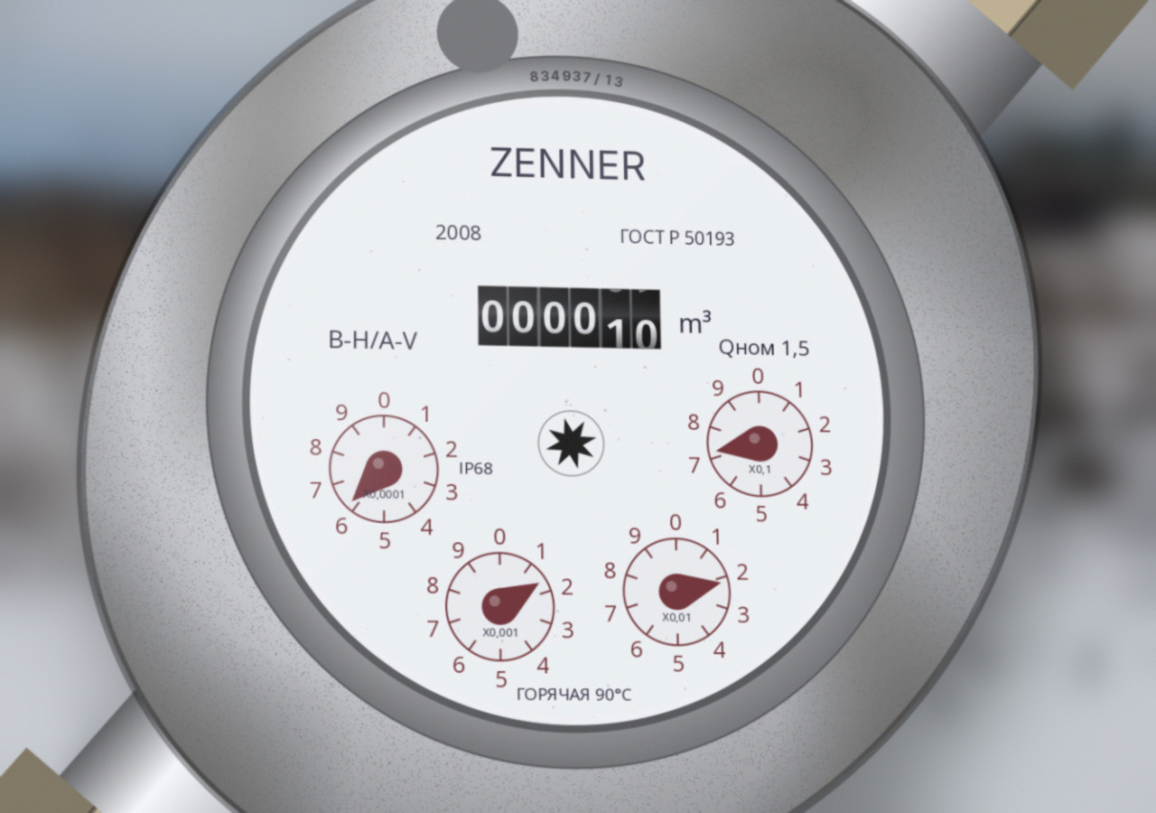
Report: value=9.7216 unit=m³
